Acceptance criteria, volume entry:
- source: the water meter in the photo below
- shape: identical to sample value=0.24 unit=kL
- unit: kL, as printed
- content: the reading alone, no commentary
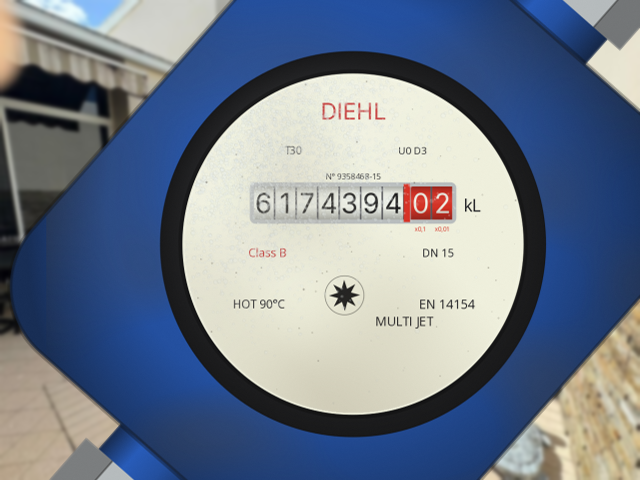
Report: value=6174394.02 unit=kL
